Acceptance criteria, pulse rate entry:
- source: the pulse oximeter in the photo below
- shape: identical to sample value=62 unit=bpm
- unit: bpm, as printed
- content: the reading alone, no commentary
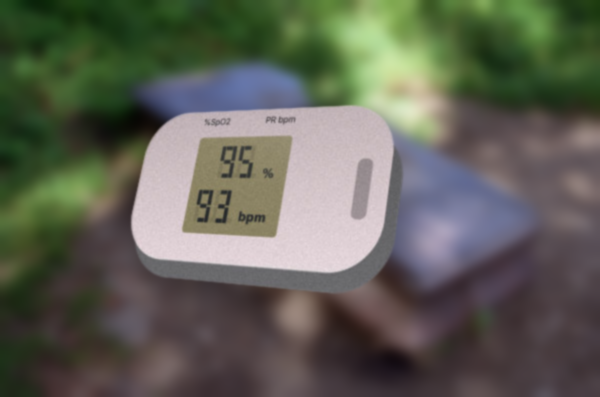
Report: value=93 unit=bpm
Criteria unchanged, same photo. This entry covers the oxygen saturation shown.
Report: value=95 unit=%
